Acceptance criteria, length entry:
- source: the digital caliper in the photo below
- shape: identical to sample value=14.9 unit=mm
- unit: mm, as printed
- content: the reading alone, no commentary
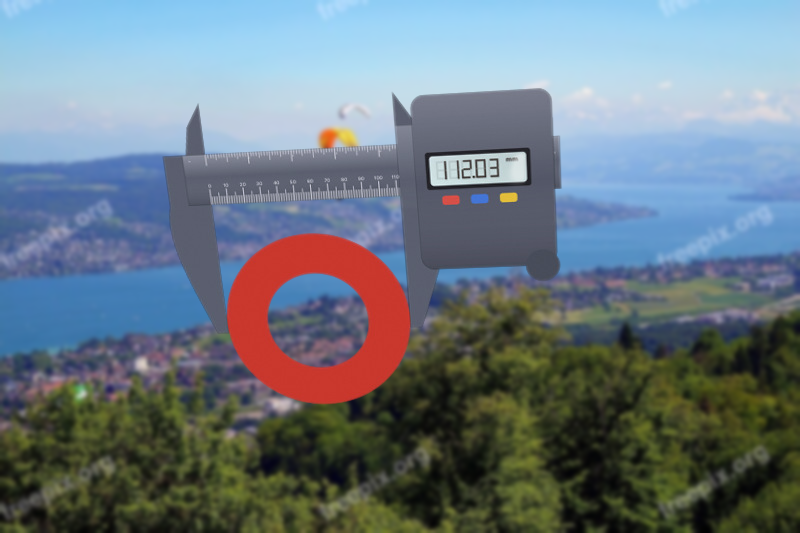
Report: value=112.03 unit=mm
